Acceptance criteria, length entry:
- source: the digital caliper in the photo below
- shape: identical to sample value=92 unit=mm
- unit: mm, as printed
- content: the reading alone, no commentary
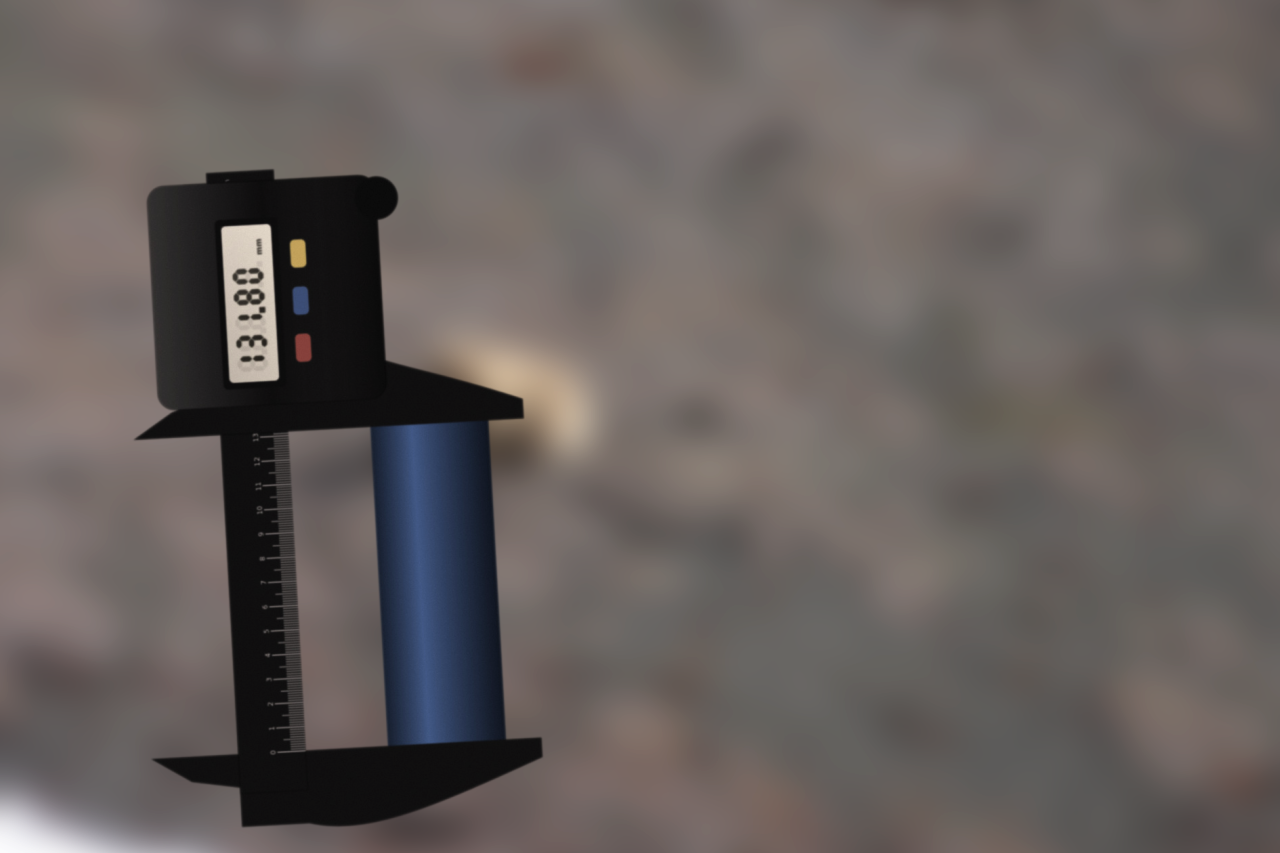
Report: value=131.80 unit=mm
